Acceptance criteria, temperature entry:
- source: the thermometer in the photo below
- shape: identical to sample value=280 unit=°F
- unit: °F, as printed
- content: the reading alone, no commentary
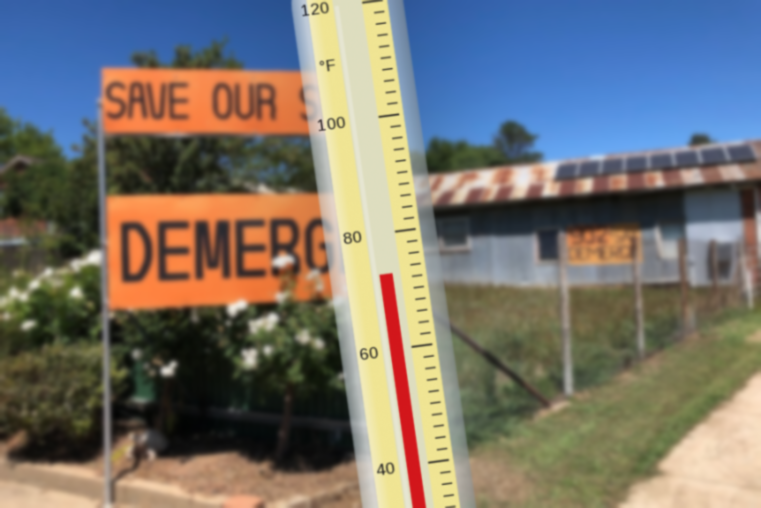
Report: value=73 unit=°F
